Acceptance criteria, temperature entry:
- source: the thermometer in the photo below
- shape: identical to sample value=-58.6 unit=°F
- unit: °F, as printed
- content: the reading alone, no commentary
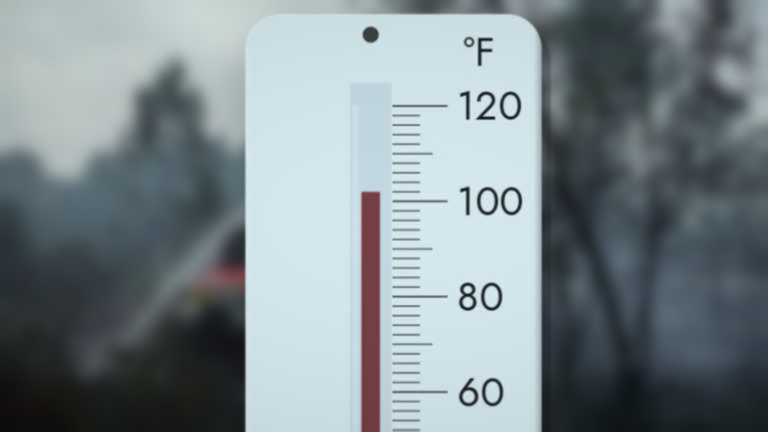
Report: value=102 unit=°F
